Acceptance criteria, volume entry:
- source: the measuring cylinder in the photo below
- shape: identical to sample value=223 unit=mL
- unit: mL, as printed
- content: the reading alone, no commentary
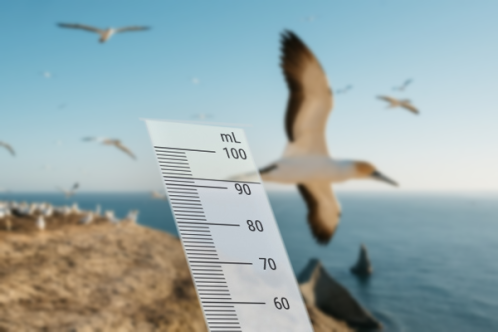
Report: value=92 unit=mL
